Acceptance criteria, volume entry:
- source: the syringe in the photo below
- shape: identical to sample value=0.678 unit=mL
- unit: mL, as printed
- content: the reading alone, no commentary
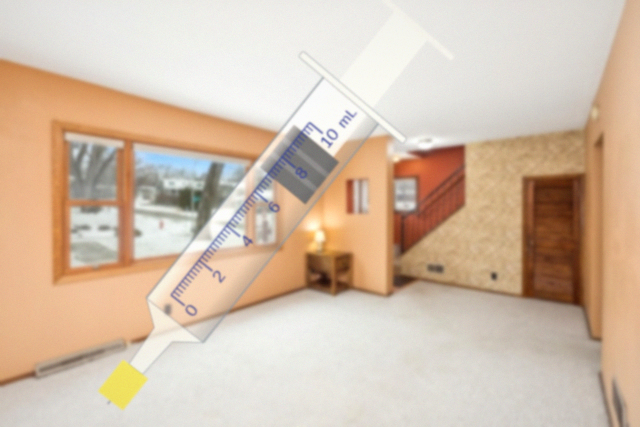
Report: value=7 unit=mL
